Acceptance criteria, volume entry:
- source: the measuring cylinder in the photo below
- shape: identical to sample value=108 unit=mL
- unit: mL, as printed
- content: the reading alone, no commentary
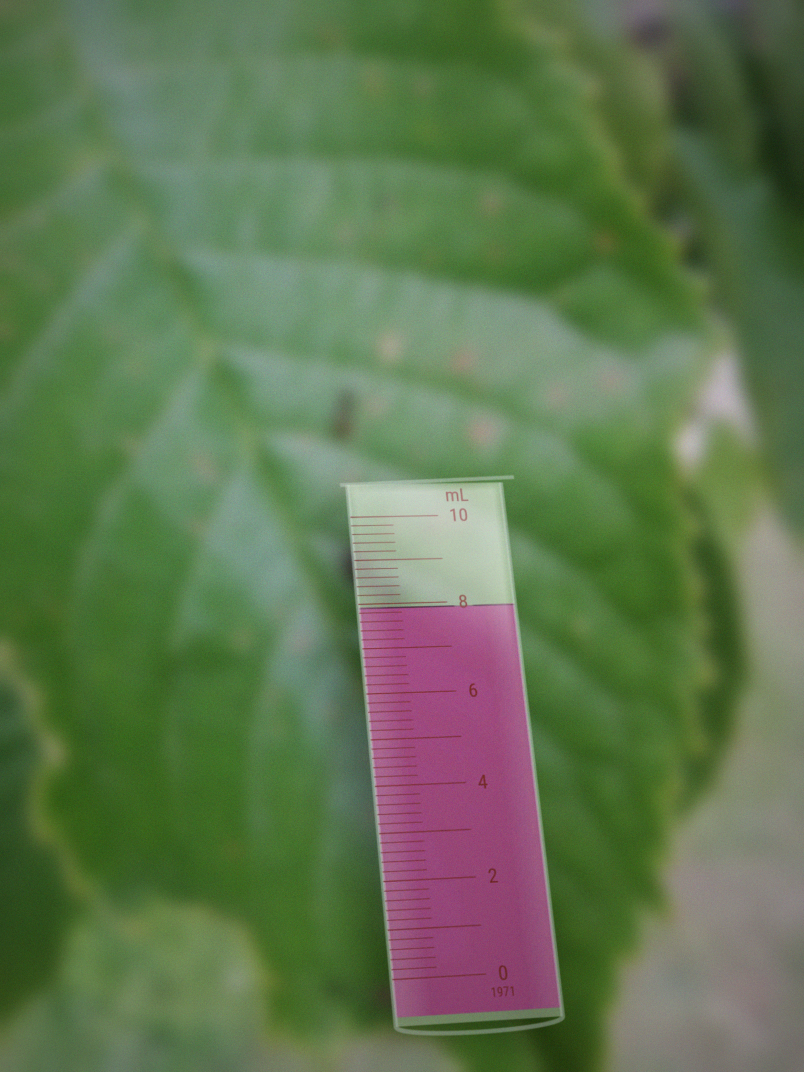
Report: value=7.9 unit=mL
